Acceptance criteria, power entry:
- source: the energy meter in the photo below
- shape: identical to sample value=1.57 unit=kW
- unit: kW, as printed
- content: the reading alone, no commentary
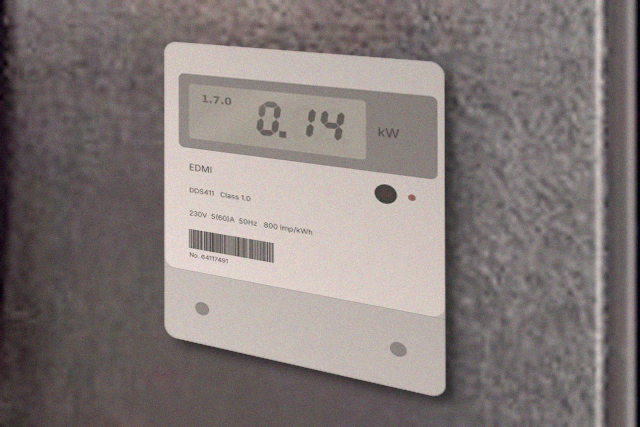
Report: value=0.14 unit=kW
